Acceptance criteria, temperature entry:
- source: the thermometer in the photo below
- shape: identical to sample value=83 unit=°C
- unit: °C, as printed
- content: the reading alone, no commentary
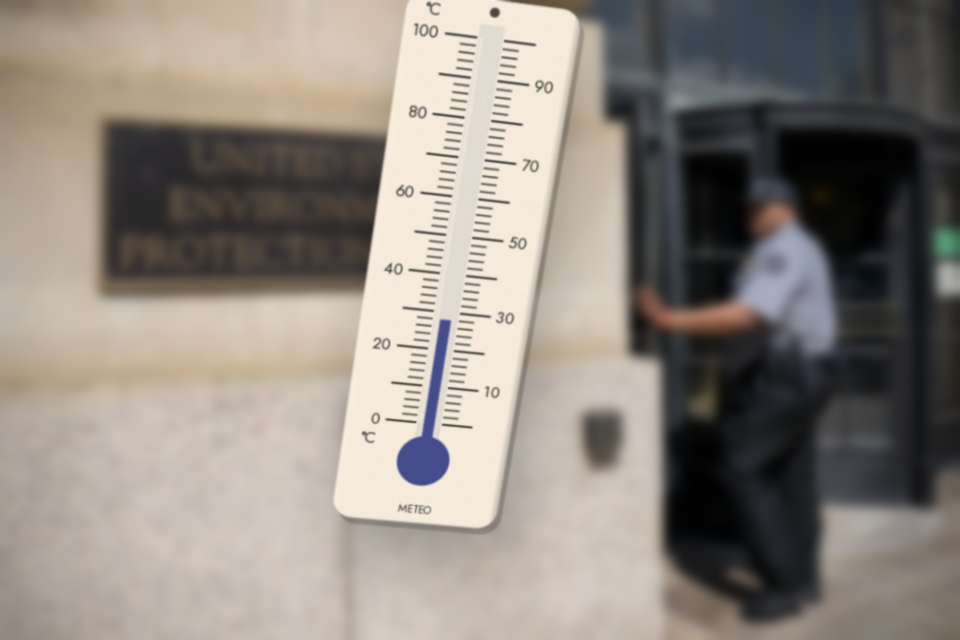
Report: value=28 unit=°C
